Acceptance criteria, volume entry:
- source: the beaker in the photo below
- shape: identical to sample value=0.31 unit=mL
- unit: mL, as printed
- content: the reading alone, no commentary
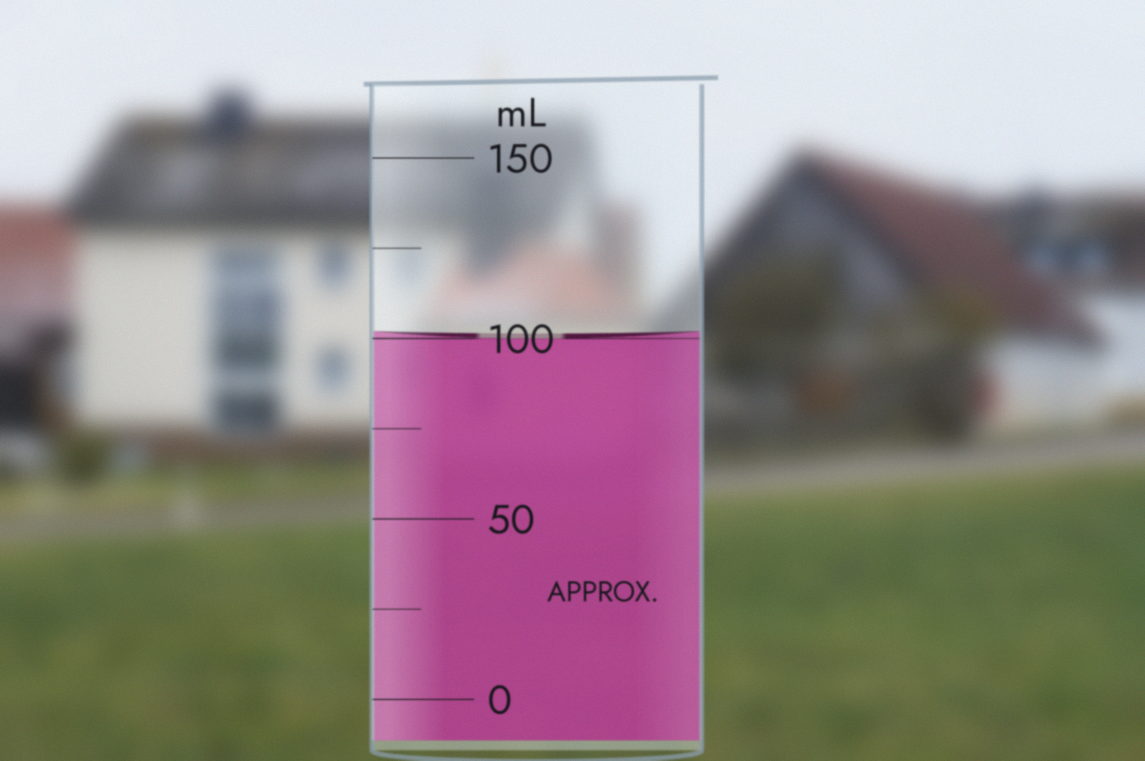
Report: value=100 unit=mL
